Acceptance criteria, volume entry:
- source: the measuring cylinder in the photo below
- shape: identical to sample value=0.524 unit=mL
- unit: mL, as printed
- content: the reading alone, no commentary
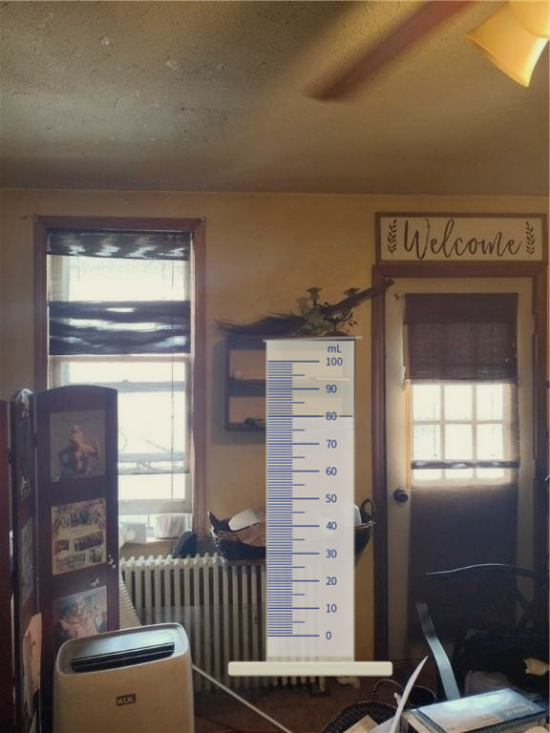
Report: value=80 unit=mL
